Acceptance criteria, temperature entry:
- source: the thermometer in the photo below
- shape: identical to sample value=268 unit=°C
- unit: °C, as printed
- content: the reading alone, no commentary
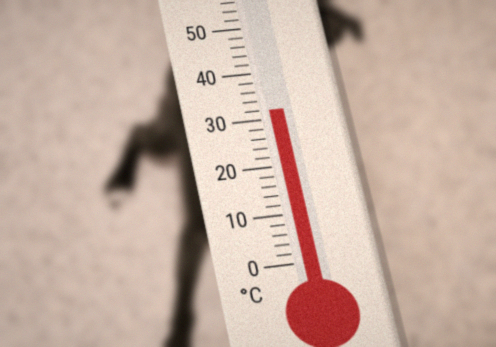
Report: value=32 unit=°C
